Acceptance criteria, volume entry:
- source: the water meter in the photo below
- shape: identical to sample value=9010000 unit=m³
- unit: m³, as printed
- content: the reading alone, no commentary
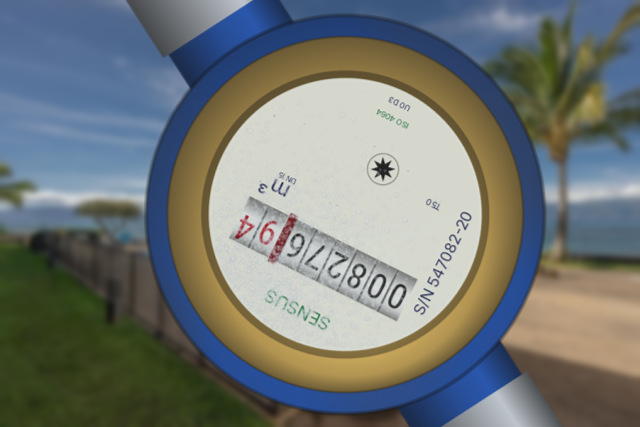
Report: value=8276.94 unit=m³
